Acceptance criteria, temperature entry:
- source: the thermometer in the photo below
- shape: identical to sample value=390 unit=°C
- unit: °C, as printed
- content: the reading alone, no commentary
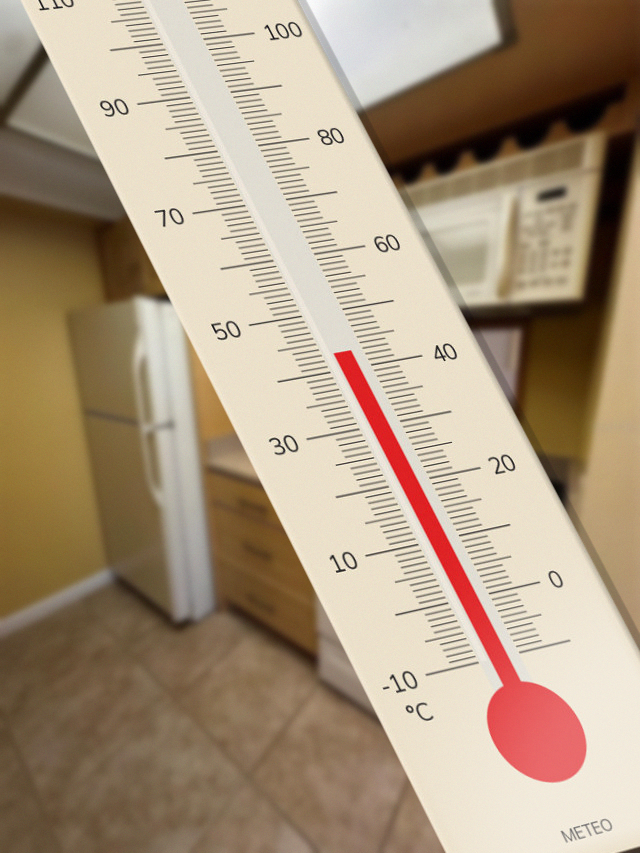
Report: value=43 unit=°C
